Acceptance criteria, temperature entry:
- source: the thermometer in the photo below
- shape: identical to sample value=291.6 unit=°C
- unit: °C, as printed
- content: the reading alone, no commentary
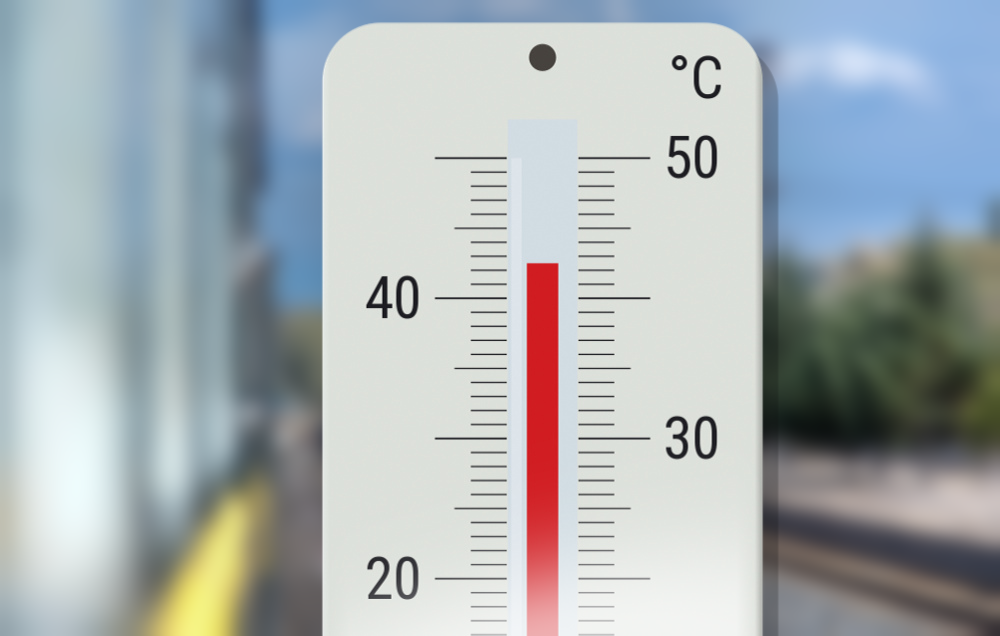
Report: value=42.5 unit=°C
